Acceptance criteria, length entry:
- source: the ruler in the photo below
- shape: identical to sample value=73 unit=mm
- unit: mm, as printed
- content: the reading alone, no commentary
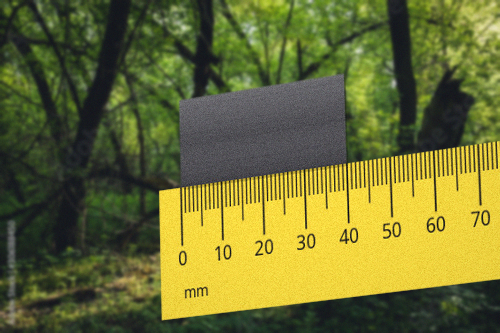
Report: value=40 unit=mm
